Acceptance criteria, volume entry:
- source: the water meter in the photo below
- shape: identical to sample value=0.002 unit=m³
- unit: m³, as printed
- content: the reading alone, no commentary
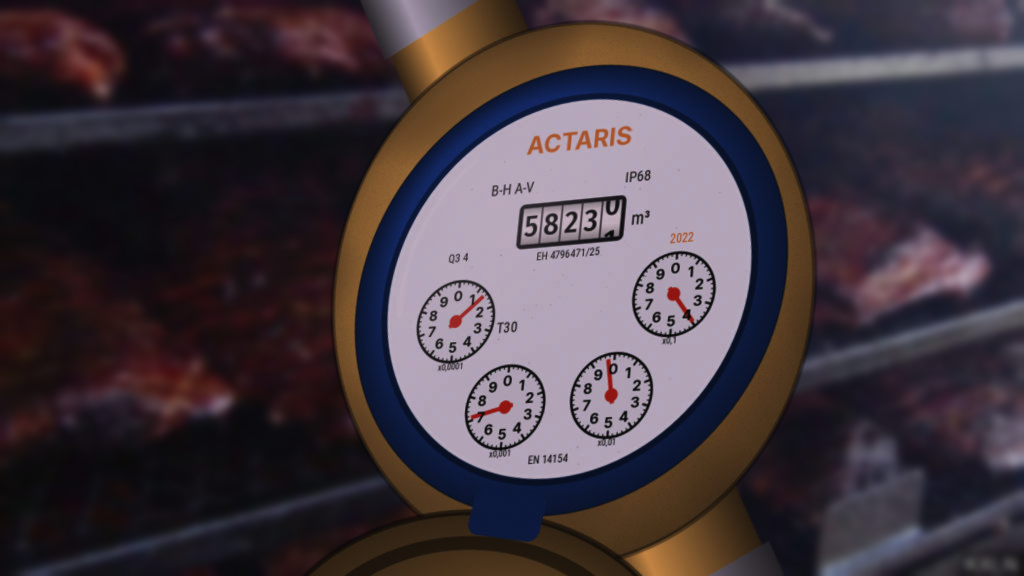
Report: value=58230.3971 unit=m³
